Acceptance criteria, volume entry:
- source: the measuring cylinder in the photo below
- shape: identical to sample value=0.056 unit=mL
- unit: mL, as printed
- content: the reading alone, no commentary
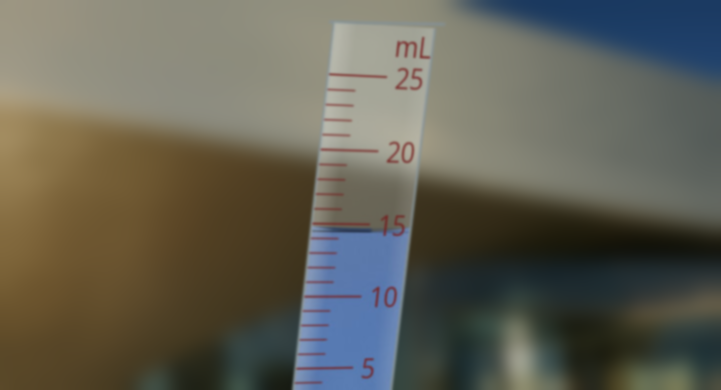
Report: value=14.5 unit=mL
